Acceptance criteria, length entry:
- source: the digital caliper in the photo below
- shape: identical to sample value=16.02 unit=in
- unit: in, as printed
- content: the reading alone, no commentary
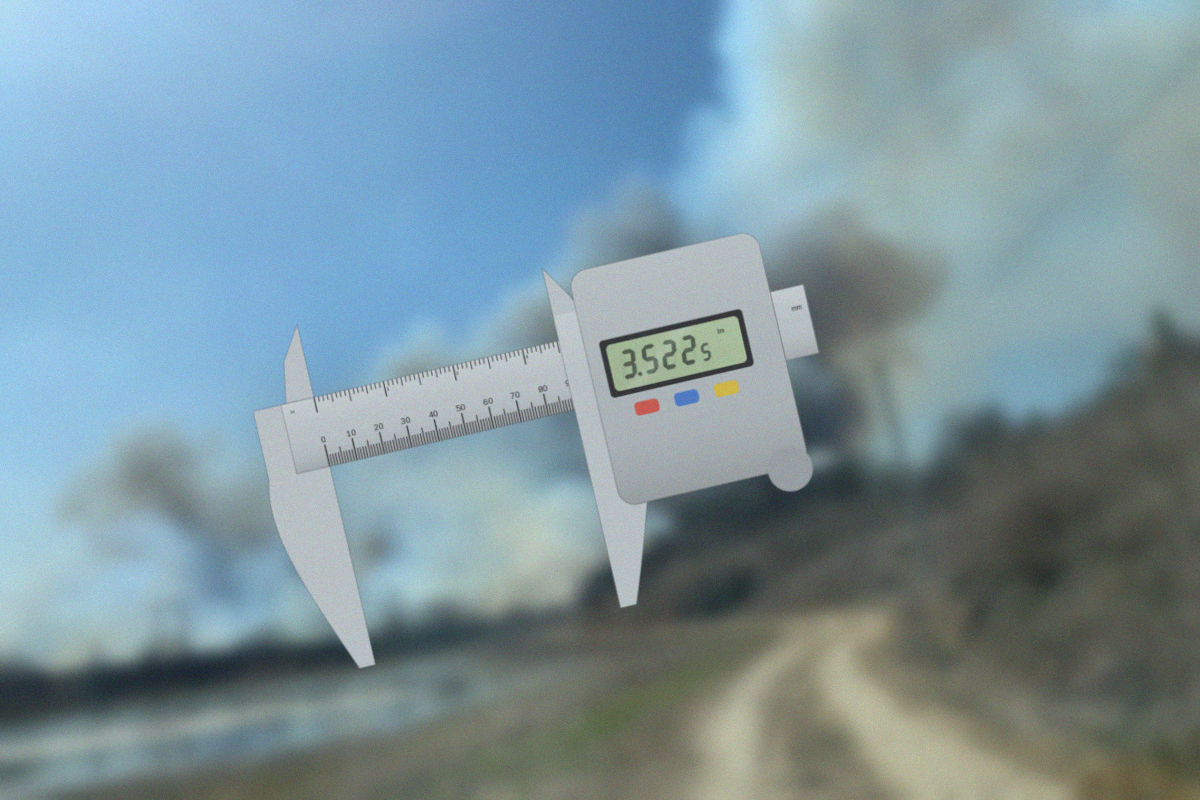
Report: value=3.5225 unit=in
